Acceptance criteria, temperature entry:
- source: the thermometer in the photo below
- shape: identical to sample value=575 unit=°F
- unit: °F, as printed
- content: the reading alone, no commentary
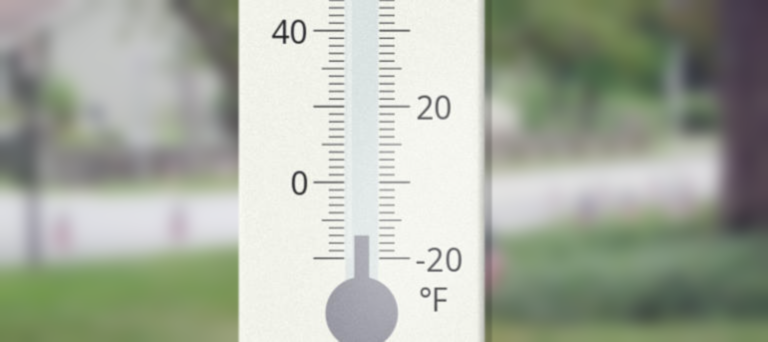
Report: value=-14 unit=°F
